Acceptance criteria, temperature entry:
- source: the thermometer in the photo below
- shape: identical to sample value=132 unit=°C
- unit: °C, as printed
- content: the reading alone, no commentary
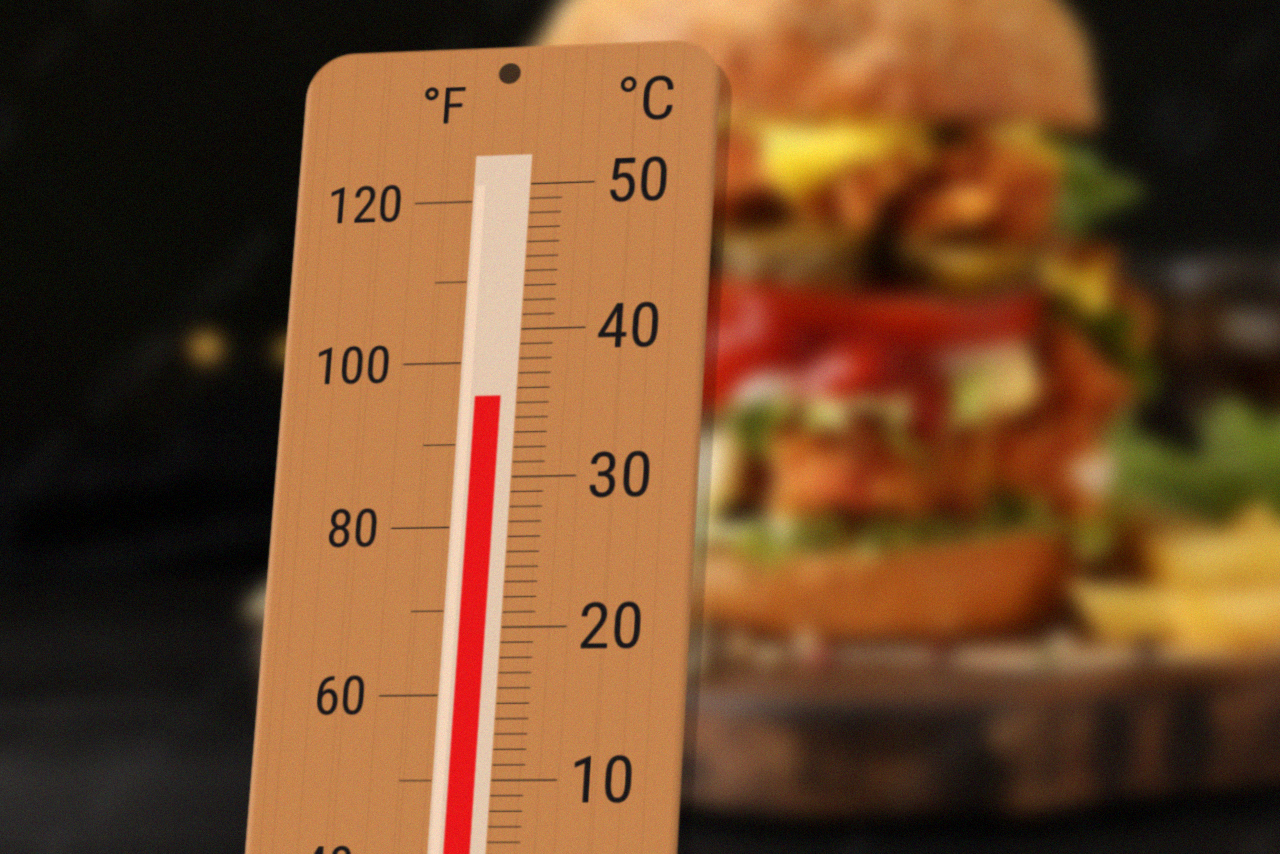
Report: value=35.5 unit=°C
